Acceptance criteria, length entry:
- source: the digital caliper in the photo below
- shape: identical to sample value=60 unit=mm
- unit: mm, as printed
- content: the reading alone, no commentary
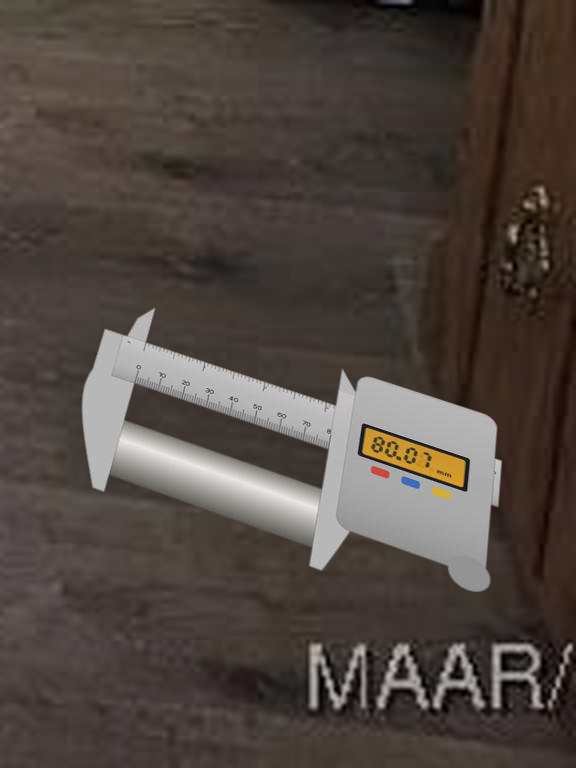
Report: value=80.07 unit=mm
